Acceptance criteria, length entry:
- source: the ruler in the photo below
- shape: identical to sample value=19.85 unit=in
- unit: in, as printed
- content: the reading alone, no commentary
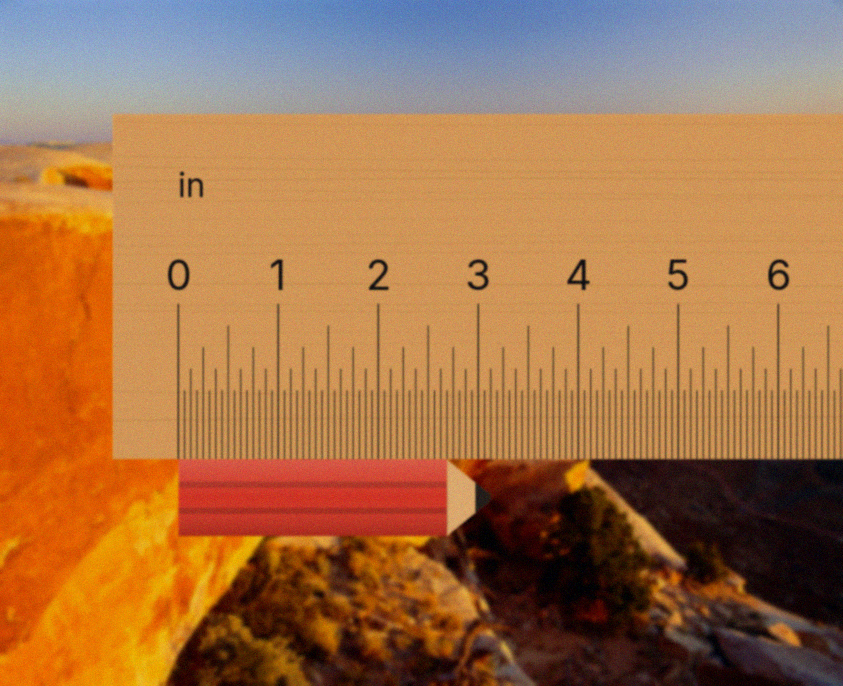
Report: value=3.125 unit=in
